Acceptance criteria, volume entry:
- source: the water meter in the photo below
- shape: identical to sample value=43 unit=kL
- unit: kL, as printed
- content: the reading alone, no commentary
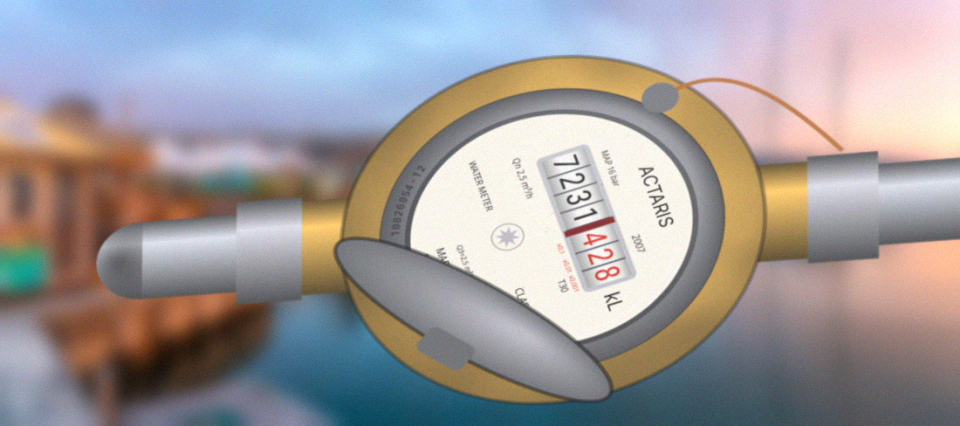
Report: value=7231.428 unit=kL
